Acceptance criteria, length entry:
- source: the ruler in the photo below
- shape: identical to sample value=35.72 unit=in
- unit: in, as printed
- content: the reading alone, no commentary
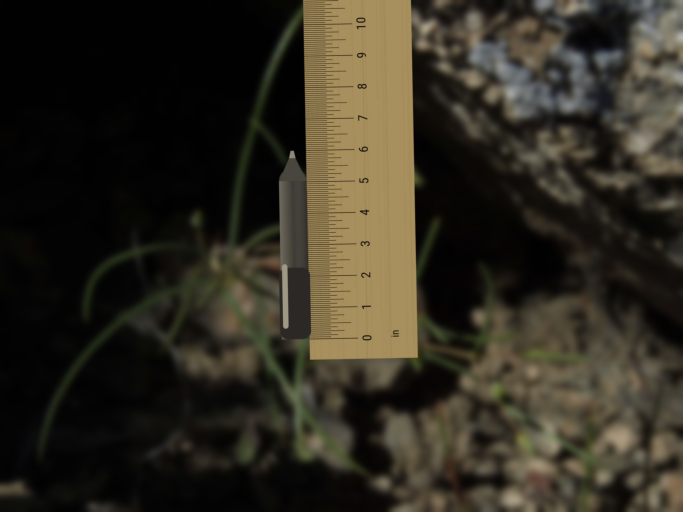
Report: value=6 unit=in
